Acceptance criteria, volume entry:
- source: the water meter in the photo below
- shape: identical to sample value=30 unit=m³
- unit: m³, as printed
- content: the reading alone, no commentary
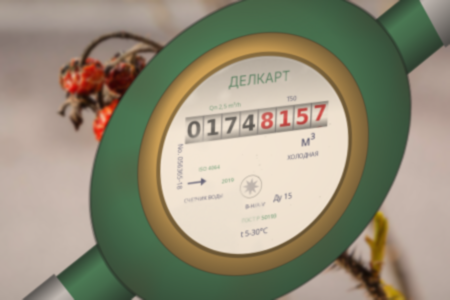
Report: value=174.8157 unit=m³
